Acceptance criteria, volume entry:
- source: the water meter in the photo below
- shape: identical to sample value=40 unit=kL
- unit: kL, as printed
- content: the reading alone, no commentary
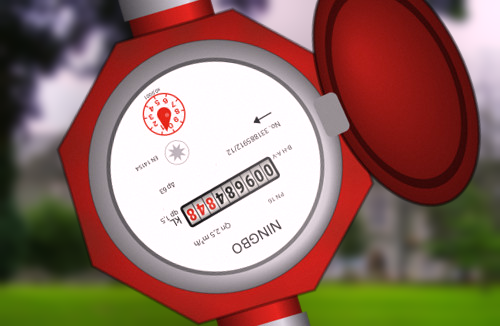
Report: value=9684.8480 unit=kL
